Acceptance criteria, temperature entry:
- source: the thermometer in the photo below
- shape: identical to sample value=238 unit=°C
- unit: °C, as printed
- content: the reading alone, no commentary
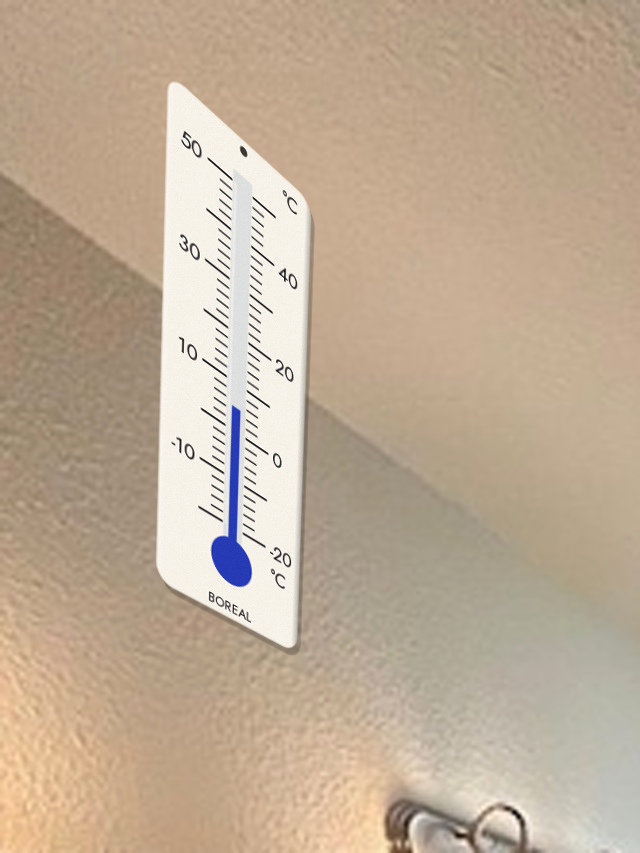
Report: value=5 unit=°C
